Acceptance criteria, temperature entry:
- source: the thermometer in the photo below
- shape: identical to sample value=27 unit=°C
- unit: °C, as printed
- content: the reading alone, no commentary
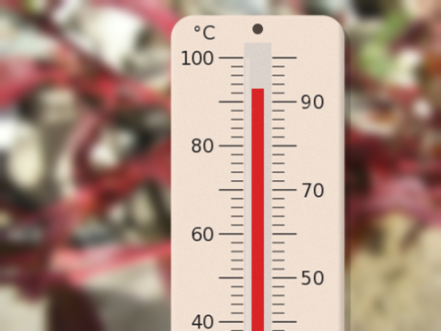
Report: value=93 unit=°C
